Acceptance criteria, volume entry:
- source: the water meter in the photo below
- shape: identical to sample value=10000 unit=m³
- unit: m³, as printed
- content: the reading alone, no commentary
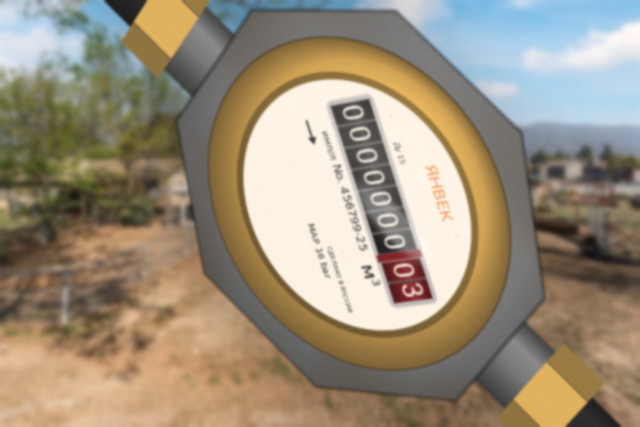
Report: value=0.03 unit=m³
